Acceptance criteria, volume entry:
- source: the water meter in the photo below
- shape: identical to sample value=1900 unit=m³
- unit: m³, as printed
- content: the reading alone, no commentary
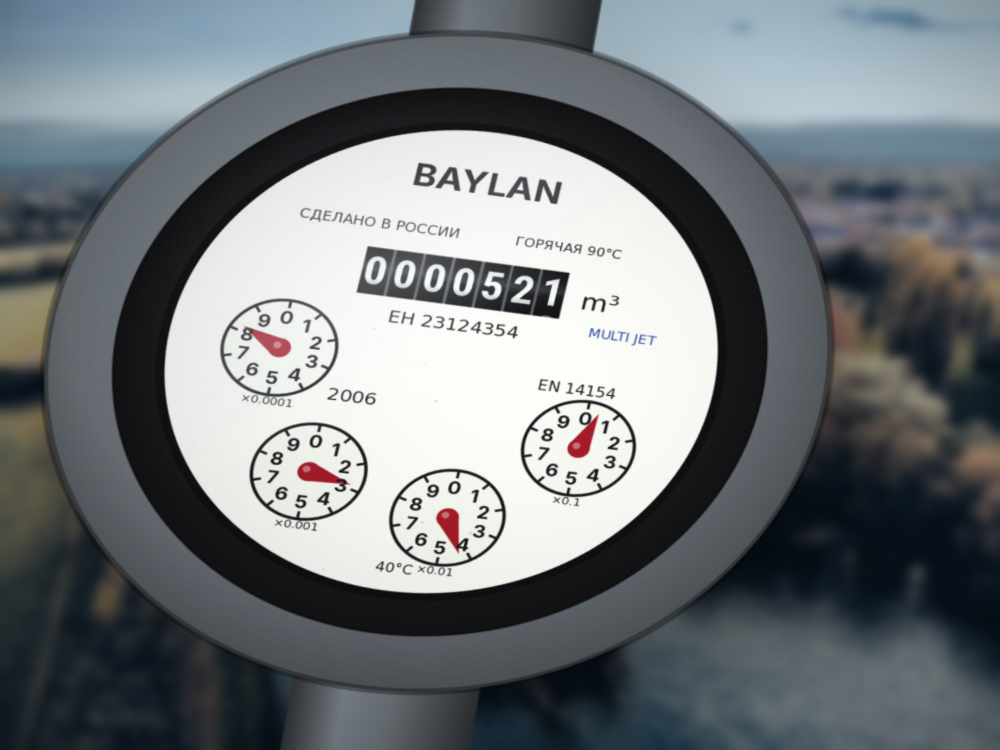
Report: value=521.0428 unit=m³
